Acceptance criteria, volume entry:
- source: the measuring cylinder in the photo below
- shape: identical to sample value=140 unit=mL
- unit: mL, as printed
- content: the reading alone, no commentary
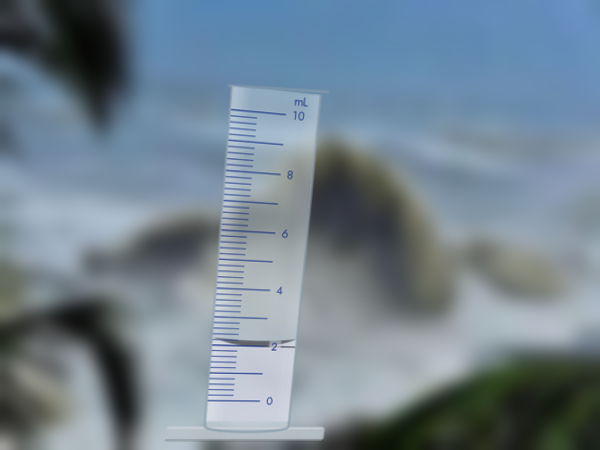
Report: value=2 unit=mL
